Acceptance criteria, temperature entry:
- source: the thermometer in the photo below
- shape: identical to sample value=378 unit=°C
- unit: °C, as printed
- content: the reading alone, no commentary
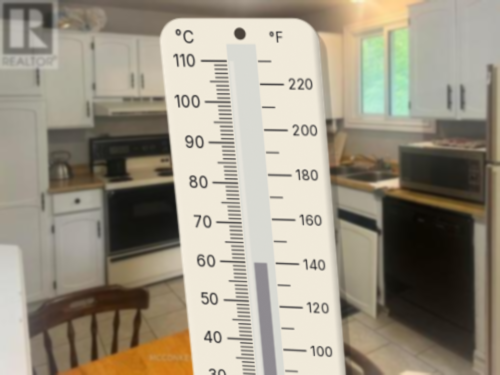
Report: value=60 unit=°C
